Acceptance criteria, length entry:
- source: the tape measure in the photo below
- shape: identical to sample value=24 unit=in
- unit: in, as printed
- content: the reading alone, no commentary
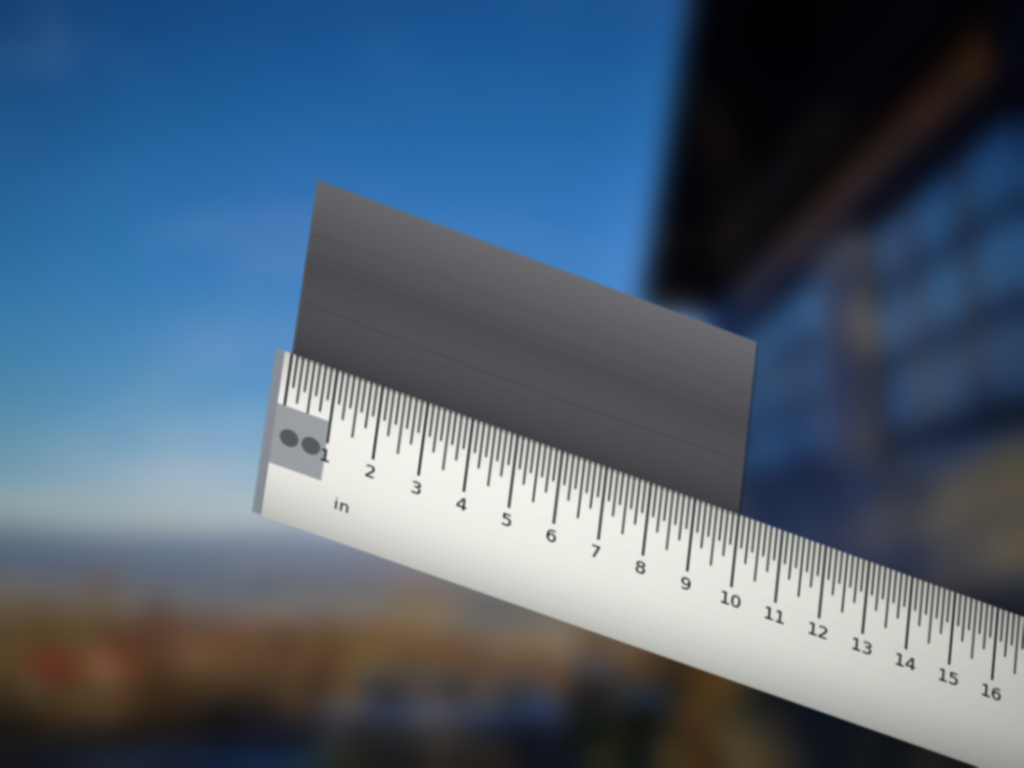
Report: value=10 unit=in
